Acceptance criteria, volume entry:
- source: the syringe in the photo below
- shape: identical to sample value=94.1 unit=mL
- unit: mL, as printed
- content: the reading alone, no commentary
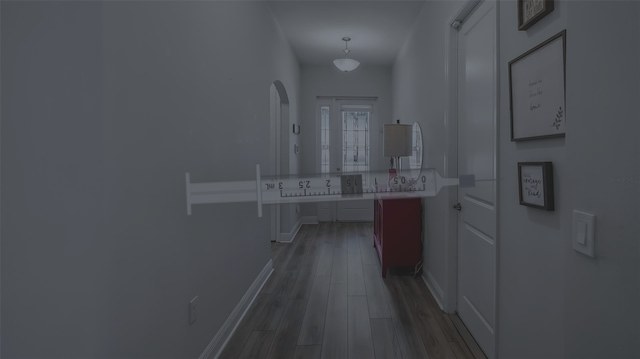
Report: value=1.3 unit=mL
